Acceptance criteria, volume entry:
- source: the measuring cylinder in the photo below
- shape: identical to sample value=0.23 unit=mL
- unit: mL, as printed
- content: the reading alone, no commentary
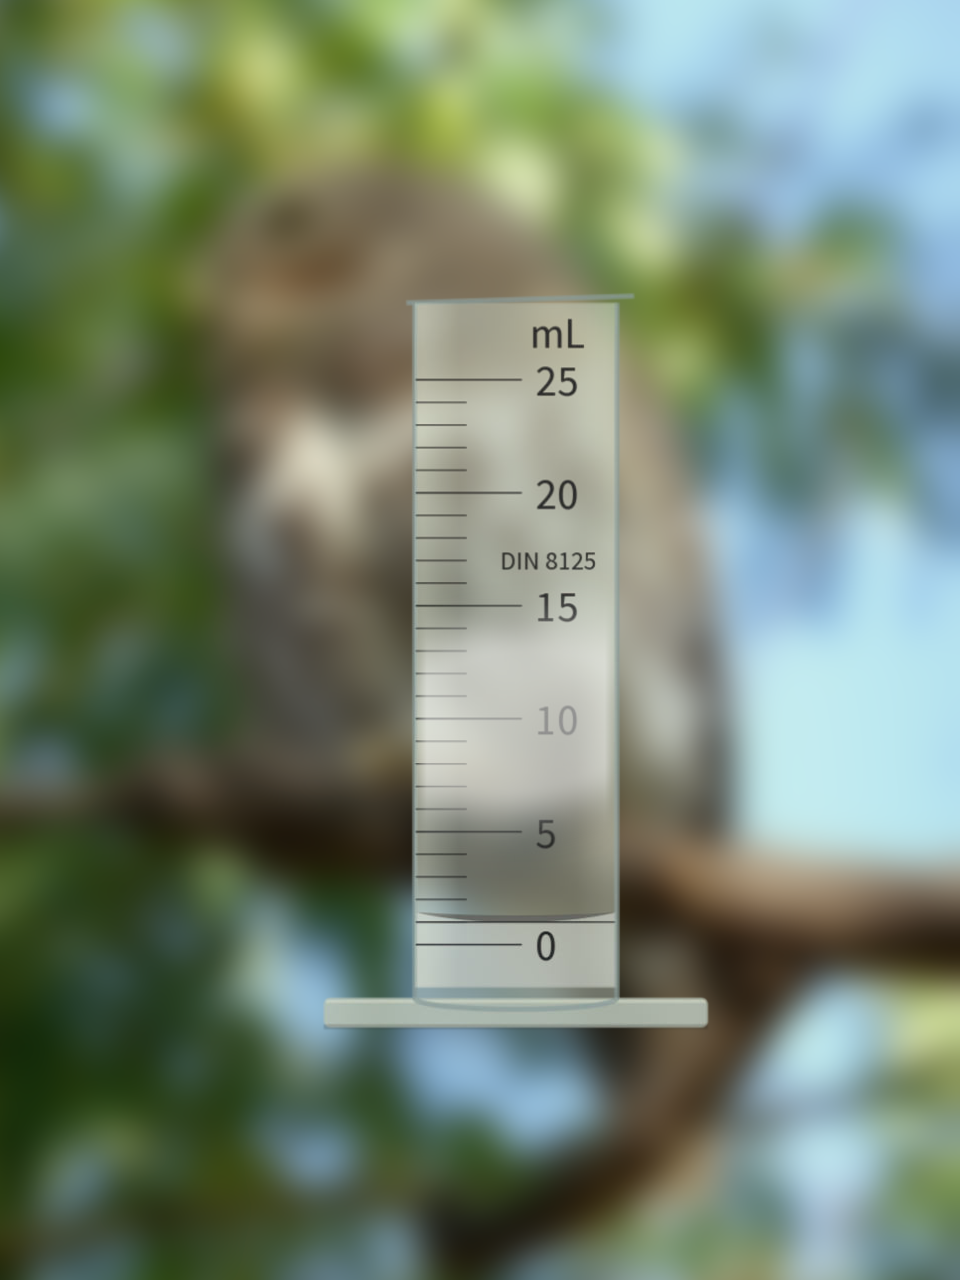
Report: value=1 unit=mL
